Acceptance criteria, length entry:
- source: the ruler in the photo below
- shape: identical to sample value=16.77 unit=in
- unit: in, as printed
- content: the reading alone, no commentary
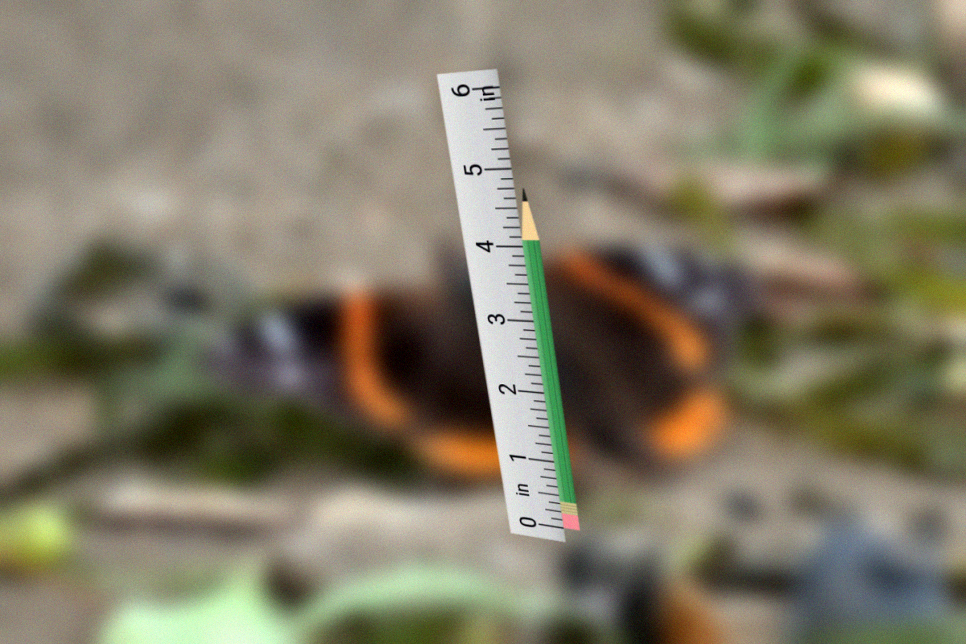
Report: value=4.75 unit=in
